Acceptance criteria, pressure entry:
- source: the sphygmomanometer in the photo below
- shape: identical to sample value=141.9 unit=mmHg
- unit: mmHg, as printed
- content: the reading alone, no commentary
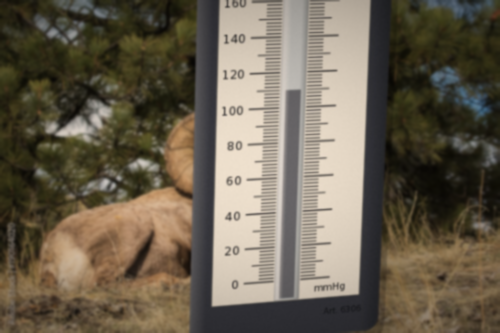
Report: value=110 unit=mmHg
